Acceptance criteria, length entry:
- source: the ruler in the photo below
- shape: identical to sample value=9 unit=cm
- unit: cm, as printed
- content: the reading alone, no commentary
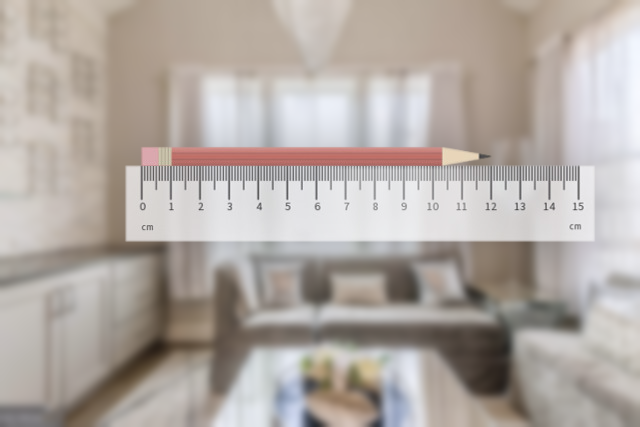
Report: value=12 unit=cm
